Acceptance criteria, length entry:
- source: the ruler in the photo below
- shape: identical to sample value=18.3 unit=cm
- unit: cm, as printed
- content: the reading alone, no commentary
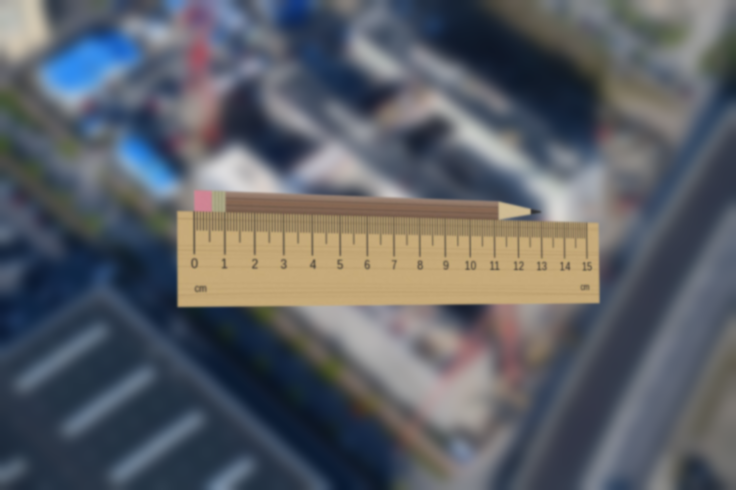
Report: value=13 unit=cm
